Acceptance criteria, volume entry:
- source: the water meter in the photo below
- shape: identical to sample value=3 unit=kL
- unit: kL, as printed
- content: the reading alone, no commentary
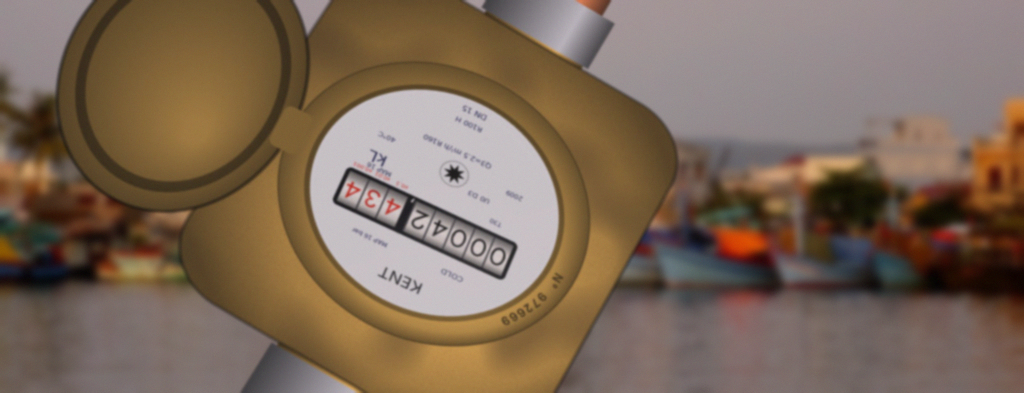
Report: value=42.434 unit=kL
